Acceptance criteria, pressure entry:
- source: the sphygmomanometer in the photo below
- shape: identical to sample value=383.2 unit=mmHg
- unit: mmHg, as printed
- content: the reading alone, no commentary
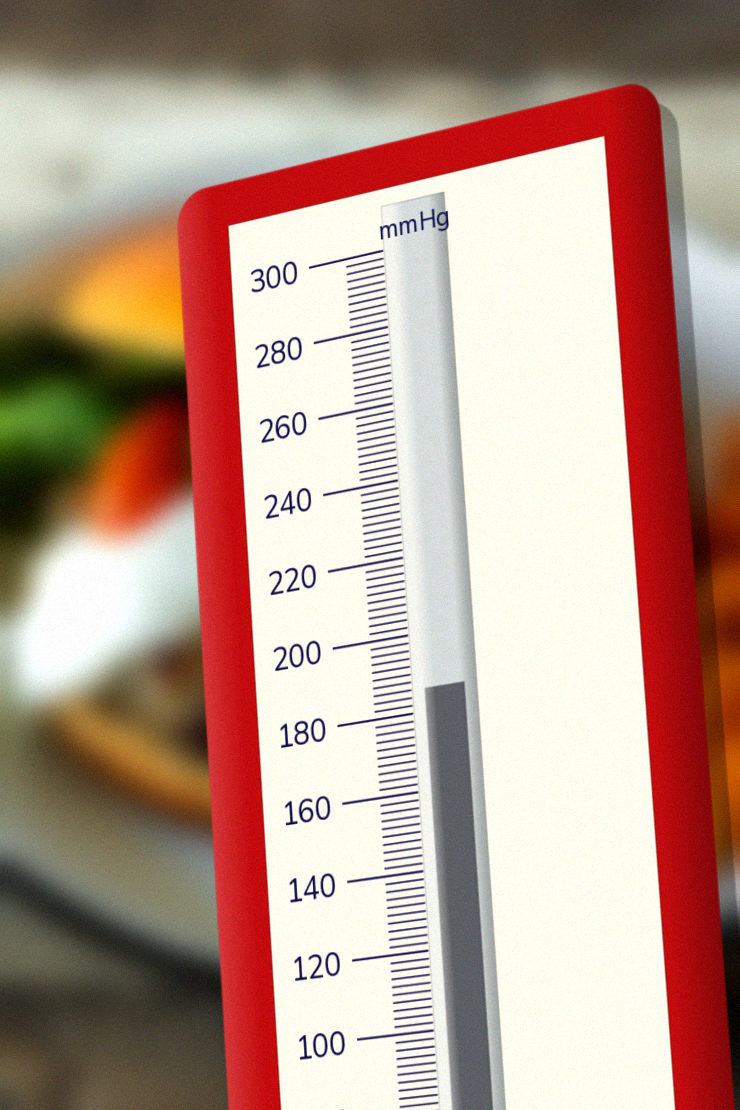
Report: value=186 unit=mmHg
